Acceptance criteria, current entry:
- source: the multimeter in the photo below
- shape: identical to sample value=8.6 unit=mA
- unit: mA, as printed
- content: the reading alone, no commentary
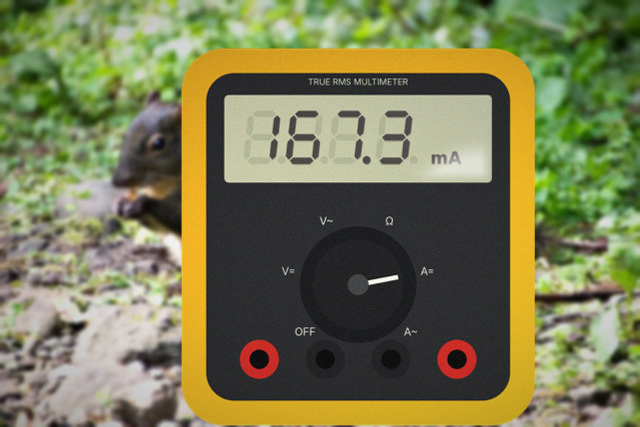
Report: value=167.3 unit=mA
